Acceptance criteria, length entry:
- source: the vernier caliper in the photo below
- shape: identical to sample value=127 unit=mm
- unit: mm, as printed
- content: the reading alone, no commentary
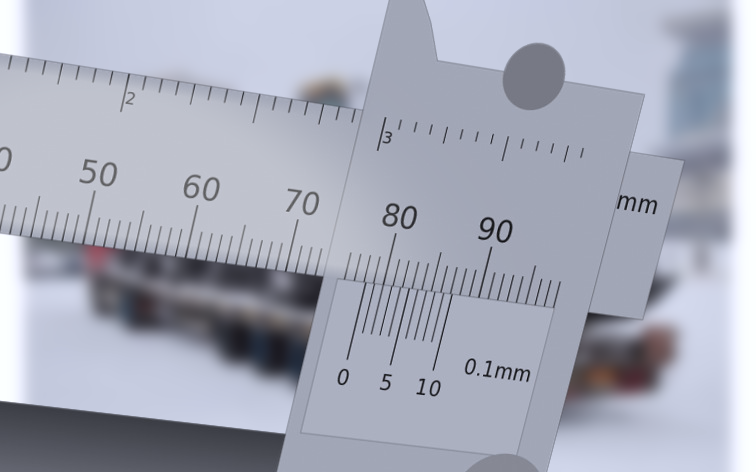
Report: value=78.2 unit=mm
